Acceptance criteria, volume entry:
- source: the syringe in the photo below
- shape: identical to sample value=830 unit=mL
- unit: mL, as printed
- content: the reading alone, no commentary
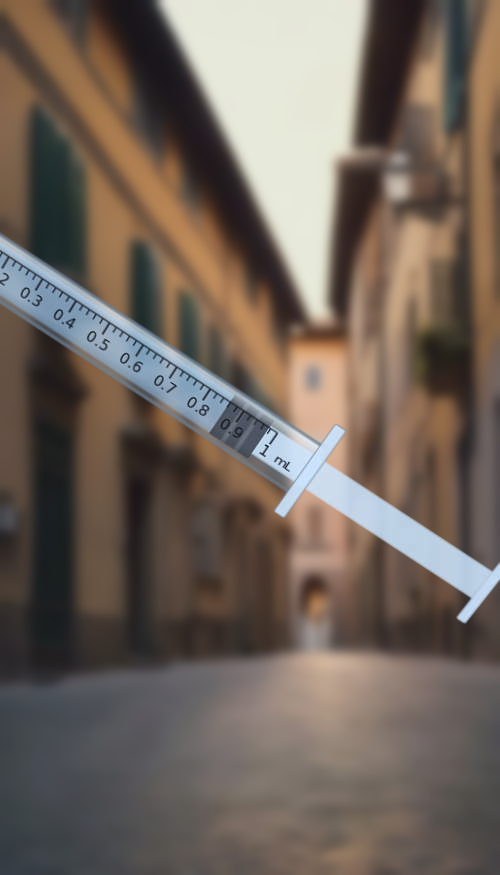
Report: value=0.86 unit=mL
